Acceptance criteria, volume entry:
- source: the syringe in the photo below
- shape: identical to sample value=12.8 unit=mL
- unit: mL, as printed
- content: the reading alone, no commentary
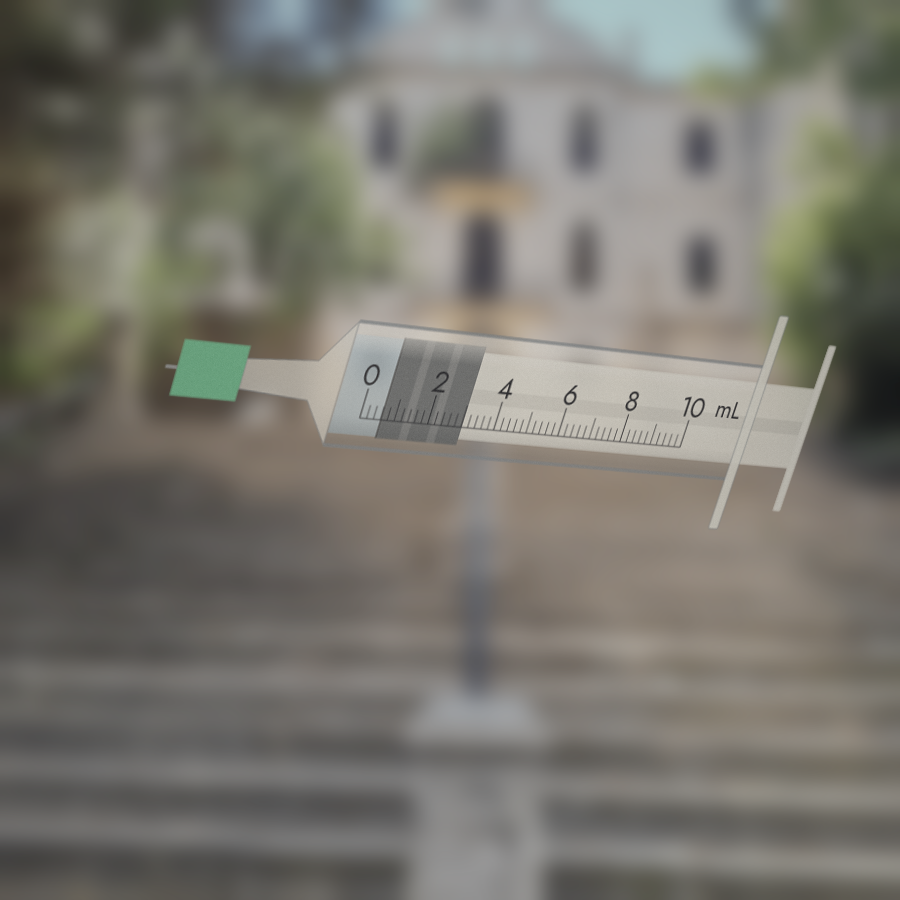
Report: value=0.6 unit=mL
